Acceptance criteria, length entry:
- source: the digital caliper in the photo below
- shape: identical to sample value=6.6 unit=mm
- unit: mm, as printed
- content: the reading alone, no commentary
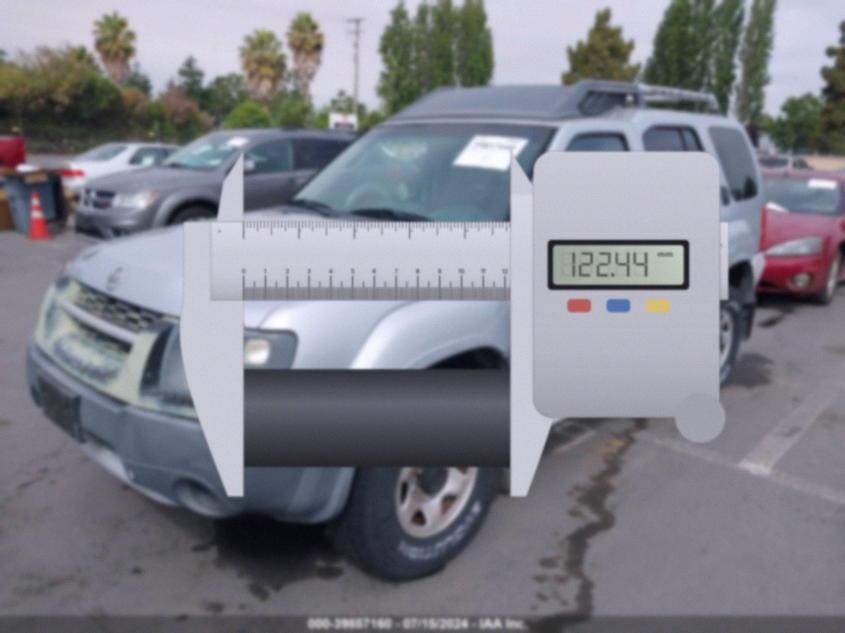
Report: value=122.44 unit=mm
